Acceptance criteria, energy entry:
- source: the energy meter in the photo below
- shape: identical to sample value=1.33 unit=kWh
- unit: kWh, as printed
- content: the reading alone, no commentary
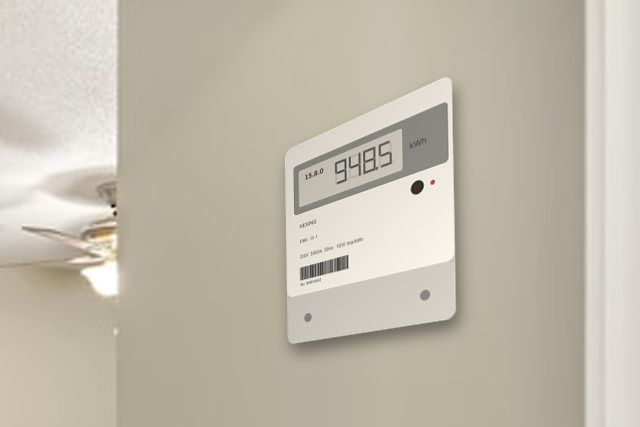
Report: value=948.5 unit=kWh
